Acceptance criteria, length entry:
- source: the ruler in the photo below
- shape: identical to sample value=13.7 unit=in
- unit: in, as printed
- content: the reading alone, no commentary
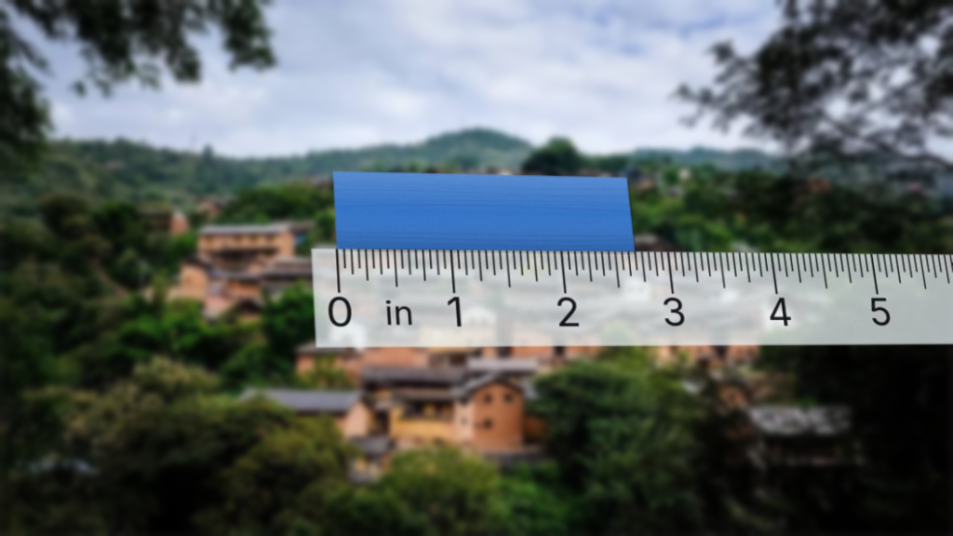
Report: value=2.6875 unit=in
